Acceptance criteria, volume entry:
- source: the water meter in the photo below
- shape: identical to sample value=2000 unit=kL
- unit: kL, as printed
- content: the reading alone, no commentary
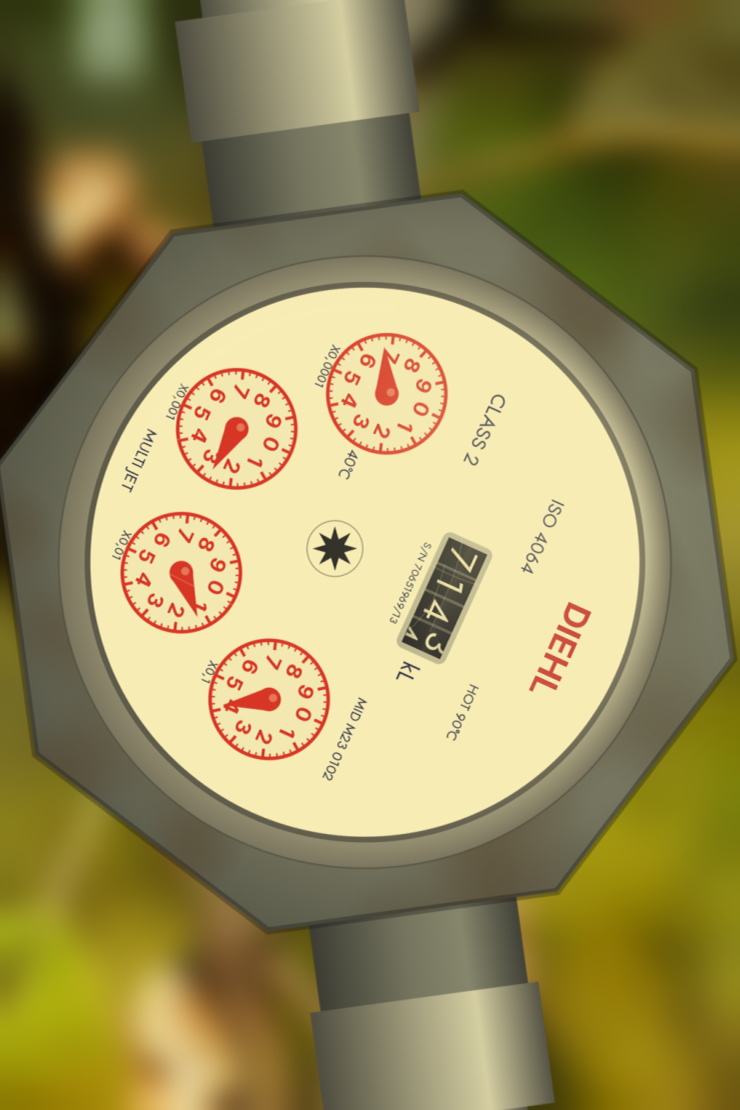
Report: value=7143.4126 unit=kL
